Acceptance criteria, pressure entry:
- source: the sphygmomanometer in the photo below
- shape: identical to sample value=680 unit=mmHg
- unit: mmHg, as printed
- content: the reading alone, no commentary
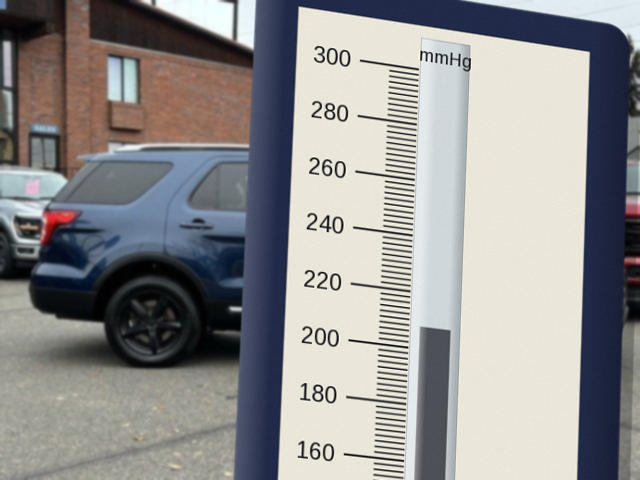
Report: value=208 unit=mmHg
